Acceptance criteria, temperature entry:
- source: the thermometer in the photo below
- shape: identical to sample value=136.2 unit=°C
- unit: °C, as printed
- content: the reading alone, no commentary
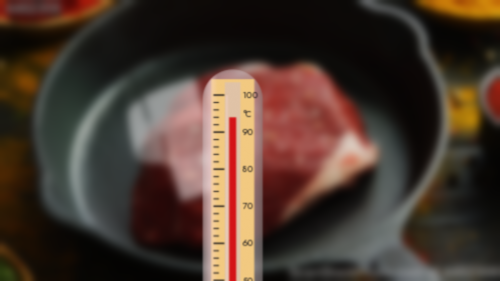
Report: value=94 unit=°C
